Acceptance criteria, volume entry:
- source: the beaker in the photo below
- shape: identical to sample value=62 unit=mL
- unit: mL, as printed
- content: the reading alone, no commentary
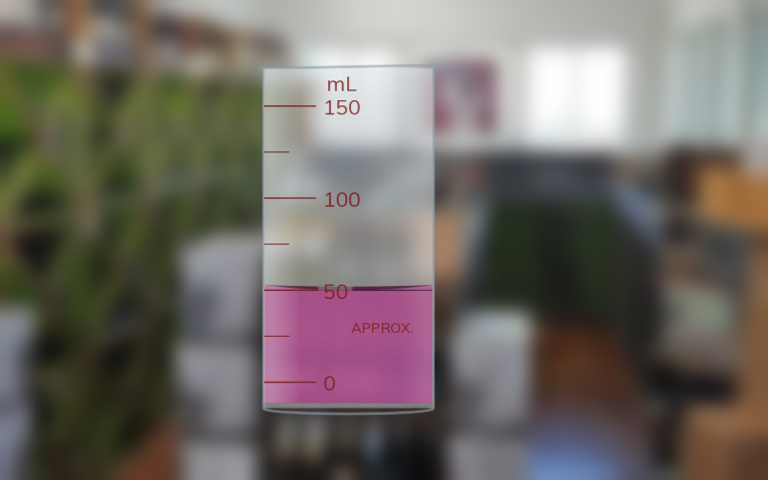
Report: value=50 unit=mL
